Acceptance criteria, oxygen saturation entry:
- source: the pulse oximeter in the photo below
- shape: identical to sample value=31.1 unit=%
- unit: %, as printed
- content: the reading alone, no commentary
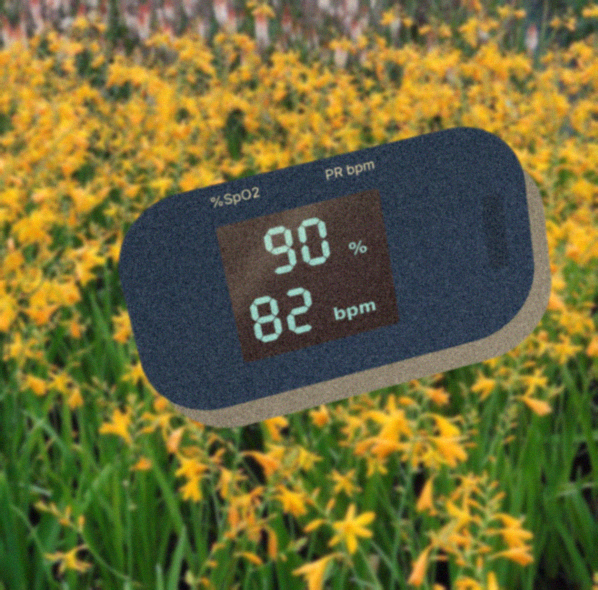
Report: value=90 unit=%
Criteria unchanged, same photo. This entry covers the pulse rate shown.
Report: value=82 unit=bpm
